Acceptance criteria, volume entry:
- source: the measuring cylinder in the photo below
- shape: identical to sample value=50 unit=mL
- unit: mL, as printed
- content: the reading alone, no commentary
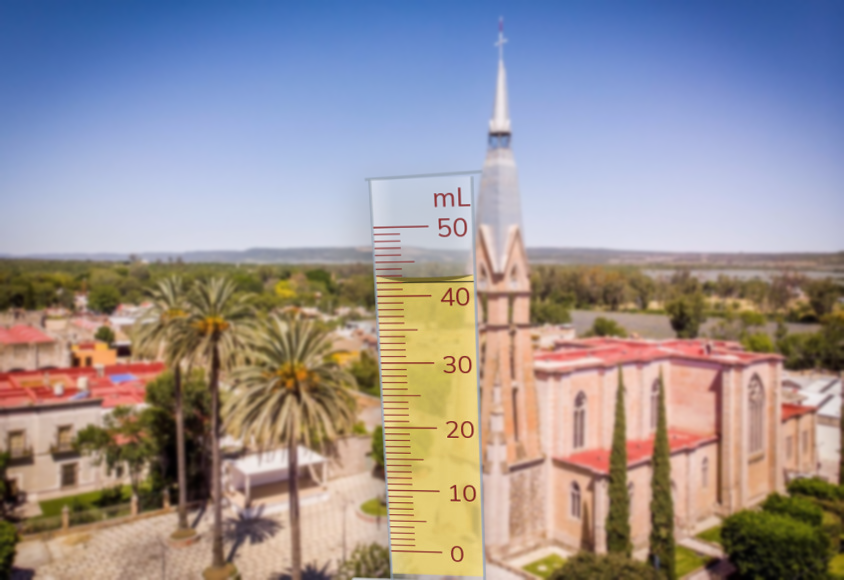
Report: value=42 unit=mL
